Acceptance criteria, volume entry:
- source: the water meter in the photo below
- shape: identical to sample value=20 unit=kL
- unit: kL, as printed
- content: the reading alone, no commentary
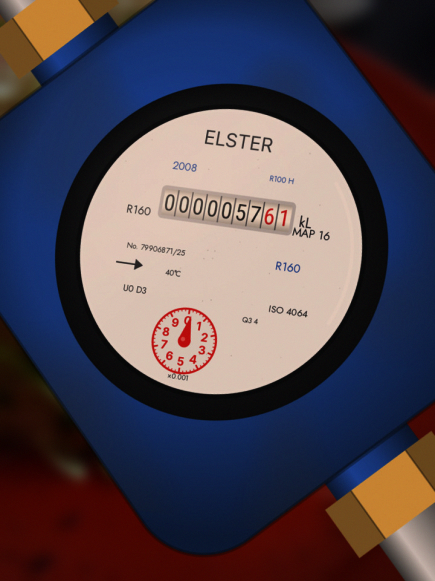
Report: value=57.610 unit=kL
